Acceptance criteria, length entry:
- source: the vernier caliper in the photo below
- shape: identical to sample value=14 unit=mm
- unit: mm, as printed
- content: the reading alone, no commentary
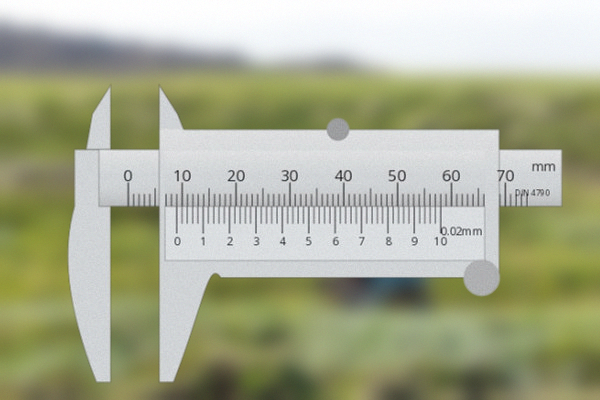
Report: value=9.0 unit=mm
